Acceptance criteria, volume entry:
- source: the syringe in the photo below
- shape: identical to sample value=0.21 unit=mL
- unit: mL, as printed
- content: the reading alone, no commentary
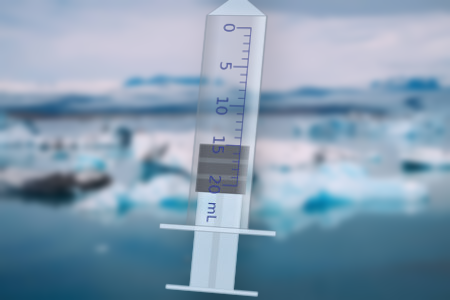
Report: value=15 unit=mL
